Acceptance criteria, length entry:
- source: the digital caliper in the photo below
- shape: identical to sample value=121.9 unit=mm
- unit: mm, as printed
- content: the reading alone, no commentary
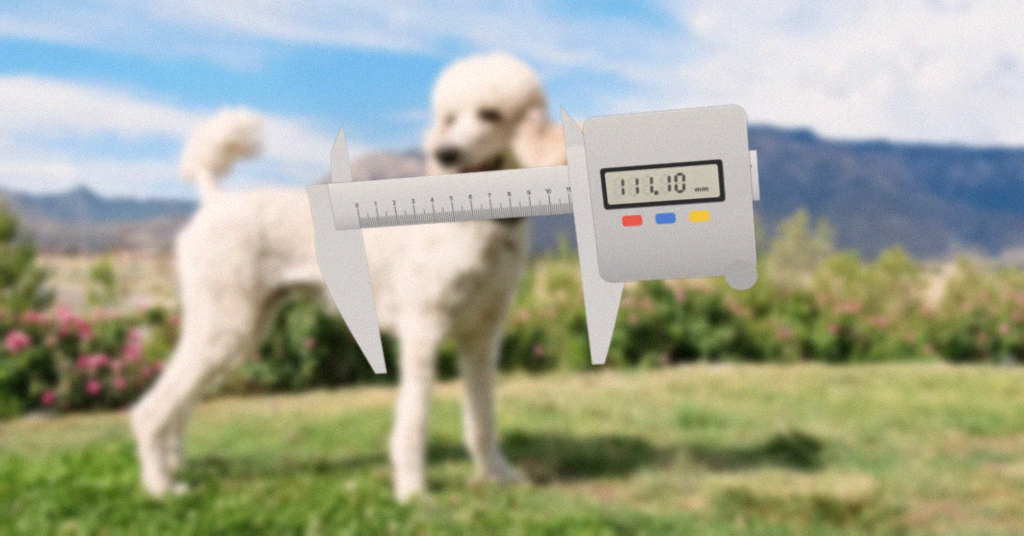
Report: value=111.10 unit=mm
